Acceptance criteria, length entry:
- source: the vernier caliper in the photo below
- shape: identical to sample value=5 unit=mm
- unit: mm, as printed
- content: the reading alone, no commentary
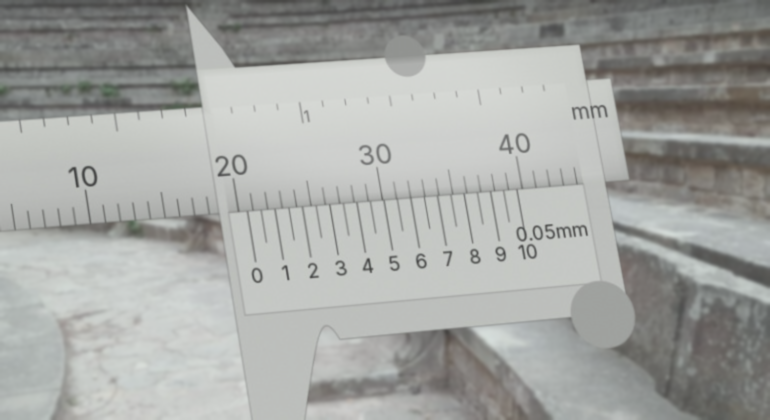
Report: value=20.6 unit=mm
